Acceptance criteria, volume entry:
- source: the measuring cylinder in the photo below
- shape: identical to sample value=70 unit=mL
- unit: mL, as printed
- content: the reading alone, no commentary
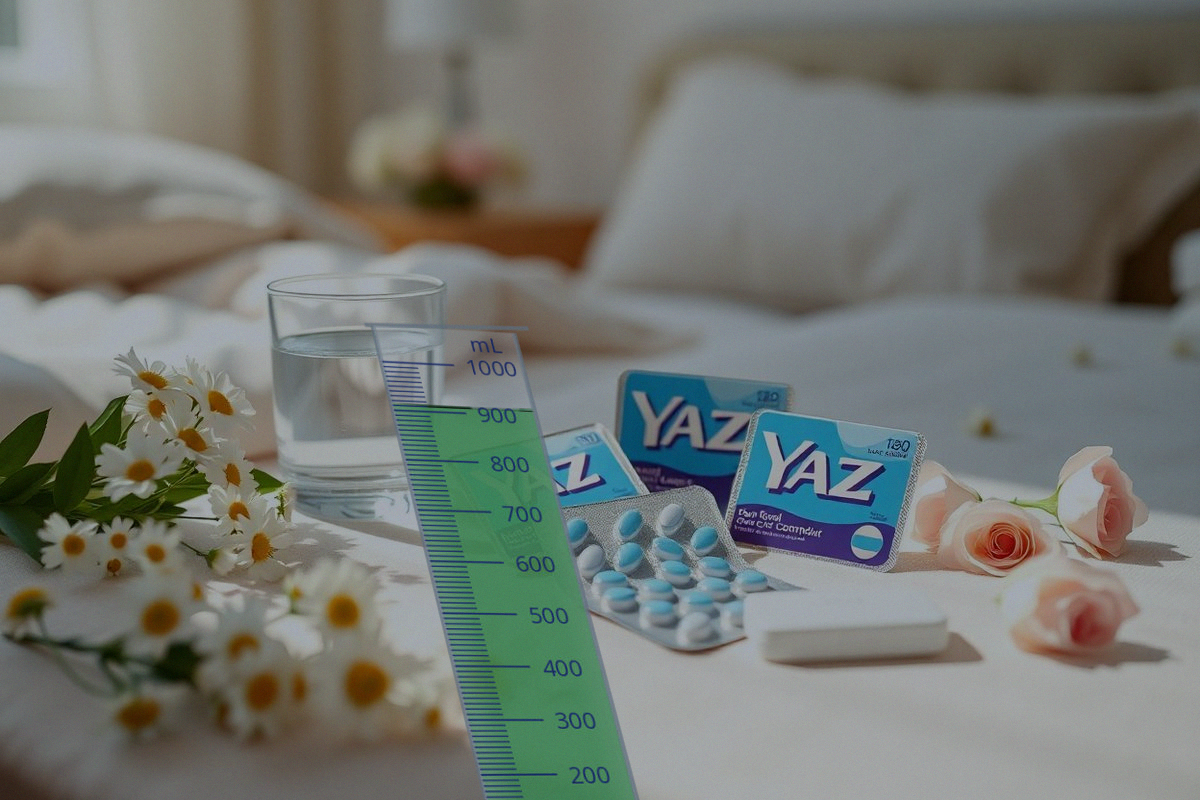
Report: value=910 unit=mL
